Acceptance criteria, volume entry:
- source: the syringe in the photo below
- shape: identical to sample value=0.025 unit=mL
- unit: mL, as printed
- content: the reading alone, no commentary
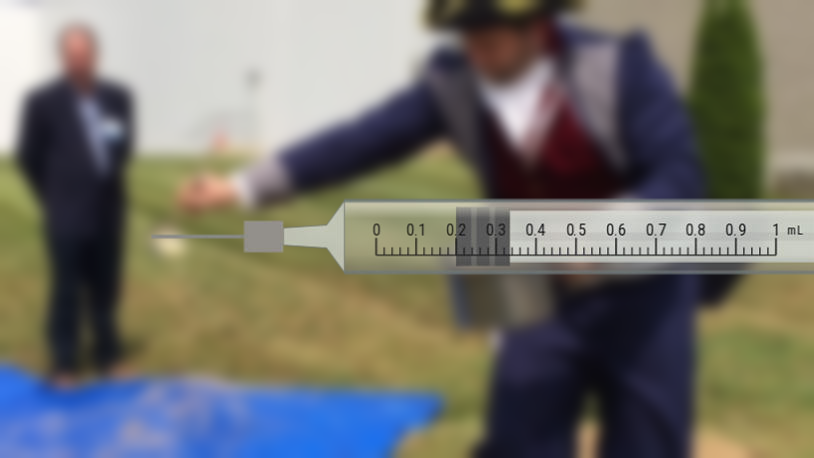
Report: value=0.2 unit=mL
